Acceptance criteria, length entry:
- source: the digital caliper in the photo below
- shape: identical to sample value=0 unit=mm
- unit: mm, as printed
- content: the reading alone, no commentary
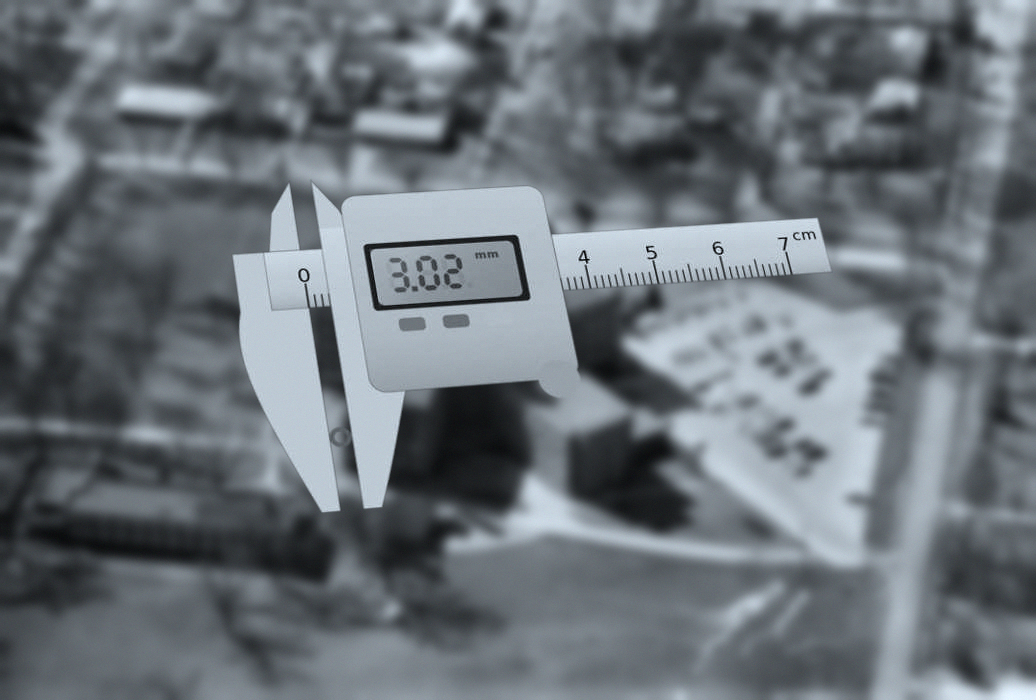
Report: value=3.02 unit=mm
